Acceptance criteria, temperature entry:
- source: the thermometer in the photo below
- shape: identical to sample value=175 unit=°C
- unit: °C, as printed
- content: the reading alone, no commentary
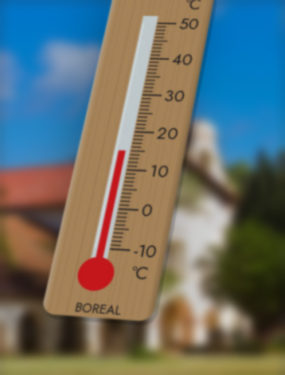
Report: value=15 unit=°C
